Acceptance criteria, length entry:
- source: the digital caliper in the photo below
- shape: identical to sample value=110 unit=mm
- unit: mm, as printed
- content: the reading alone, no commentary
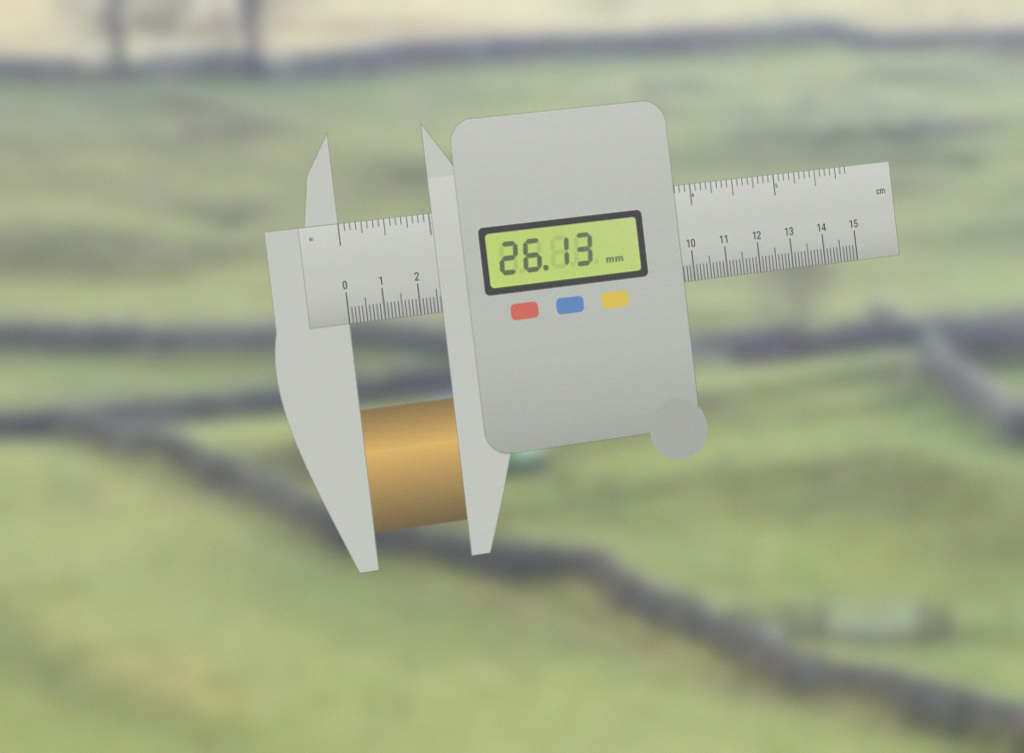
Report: value=26.13 unit=mm
